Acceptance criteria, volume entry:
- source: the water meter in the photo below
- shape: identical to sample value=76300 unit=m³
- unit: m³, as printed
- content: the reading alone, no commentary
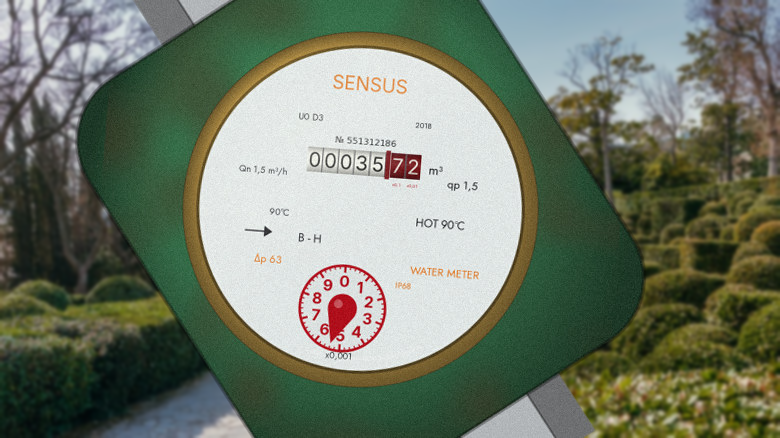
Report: value=35.725 unit=m³
